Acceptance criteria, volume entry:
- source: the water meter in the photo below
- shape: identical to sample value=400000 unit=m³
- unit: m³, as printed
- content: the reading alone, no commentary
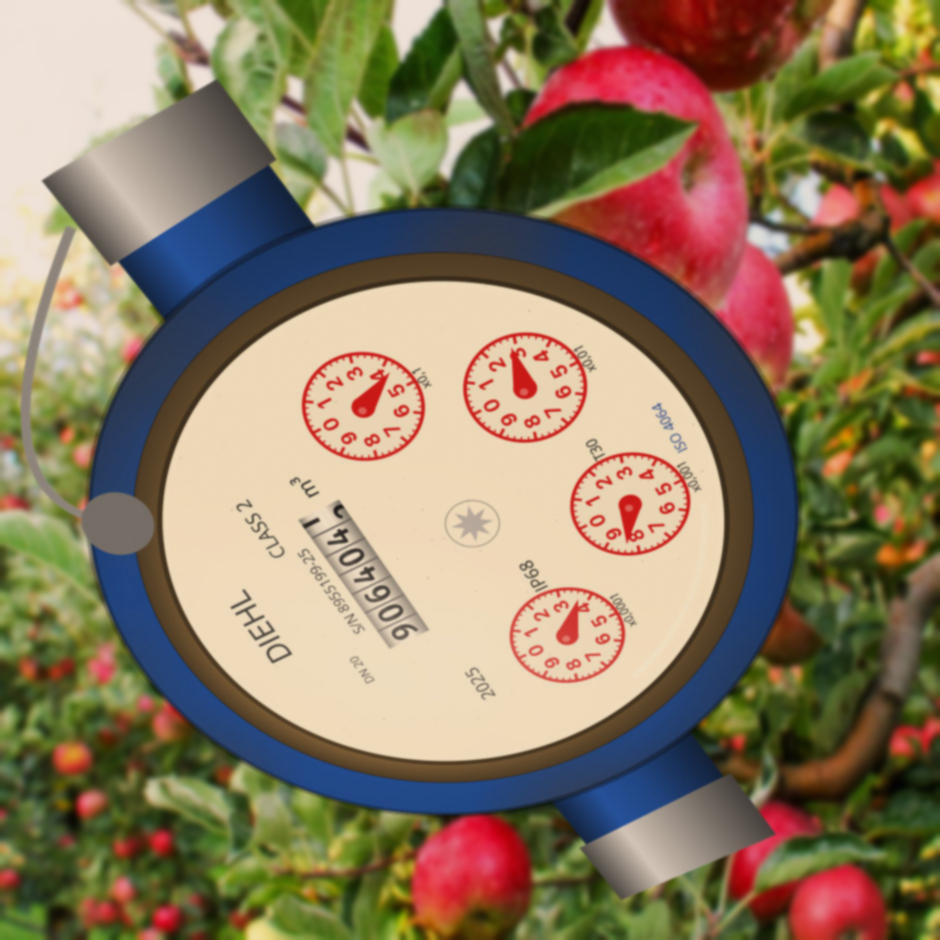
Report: value=9064041.4283 unit=m³
